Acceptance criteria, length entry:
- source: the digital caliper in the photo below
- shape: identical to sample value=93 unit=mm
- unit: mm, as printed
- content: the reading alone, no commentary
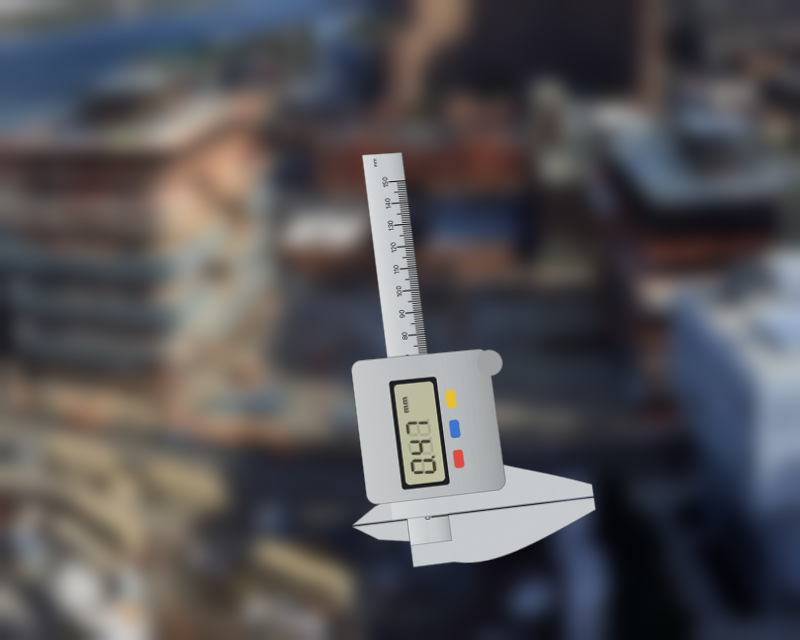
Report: value=0.47 unit=mm
